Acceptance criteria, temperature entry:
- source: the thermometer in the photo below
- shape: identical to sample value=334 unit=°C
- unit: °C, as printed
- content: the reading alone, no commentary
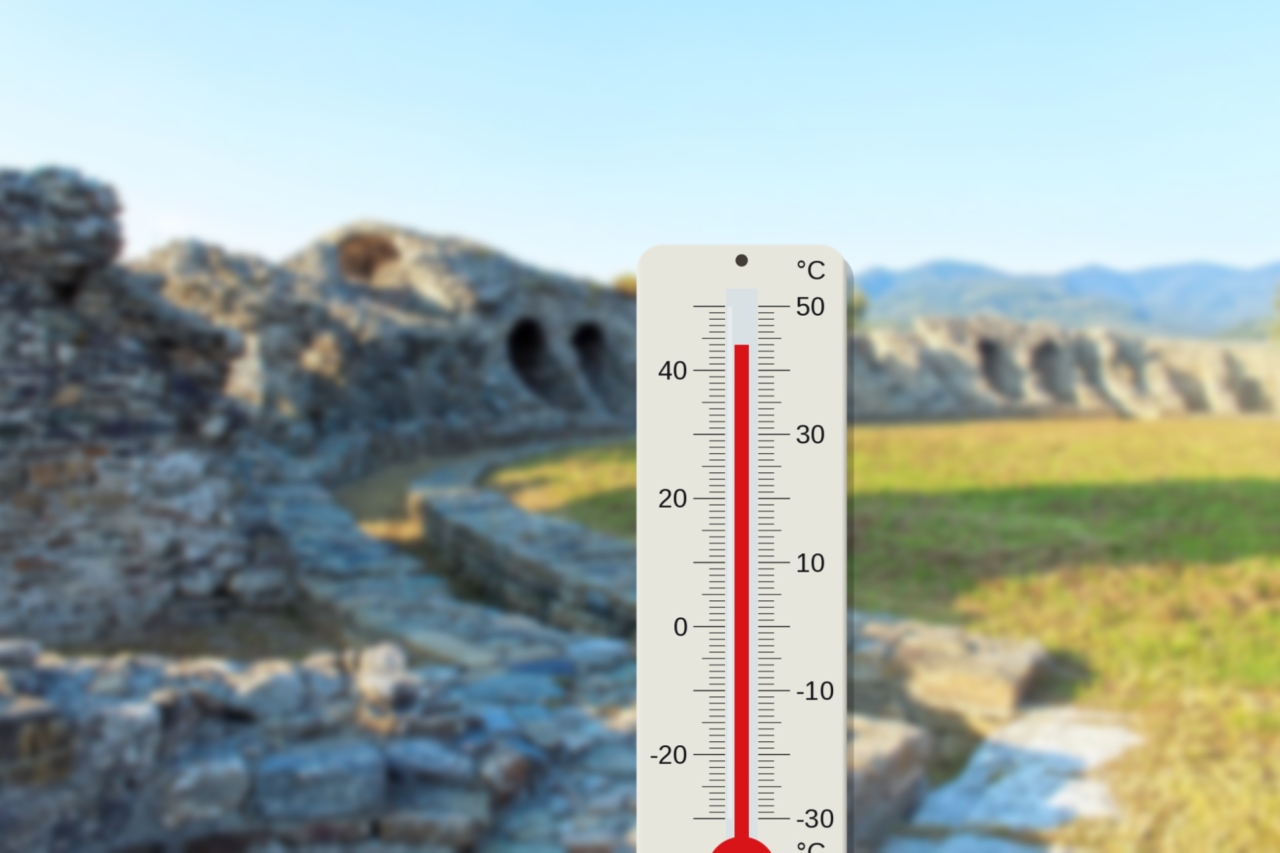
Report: value=44 unit=°C
